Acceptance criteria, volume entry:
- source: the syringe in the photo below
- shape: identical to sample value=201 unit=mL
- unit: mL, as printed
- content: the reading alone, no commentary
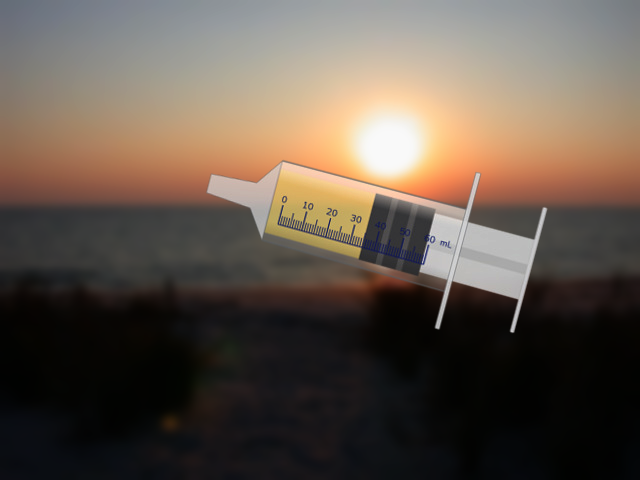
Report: value=35 unit=mL
